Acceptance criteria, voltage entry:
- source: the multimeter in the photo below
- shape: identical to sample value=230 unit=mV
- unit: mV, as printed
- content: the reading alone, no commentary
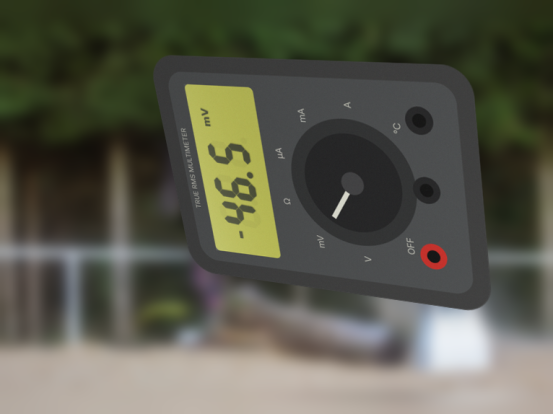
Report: value=-46.5 unit=mV
